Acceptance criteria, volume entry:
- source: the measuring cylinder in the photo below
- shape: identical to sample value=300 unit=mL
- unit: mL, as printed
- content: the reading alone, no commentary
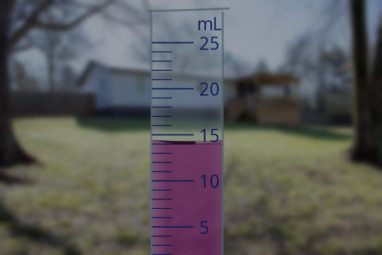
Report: value=14 unit=mL
